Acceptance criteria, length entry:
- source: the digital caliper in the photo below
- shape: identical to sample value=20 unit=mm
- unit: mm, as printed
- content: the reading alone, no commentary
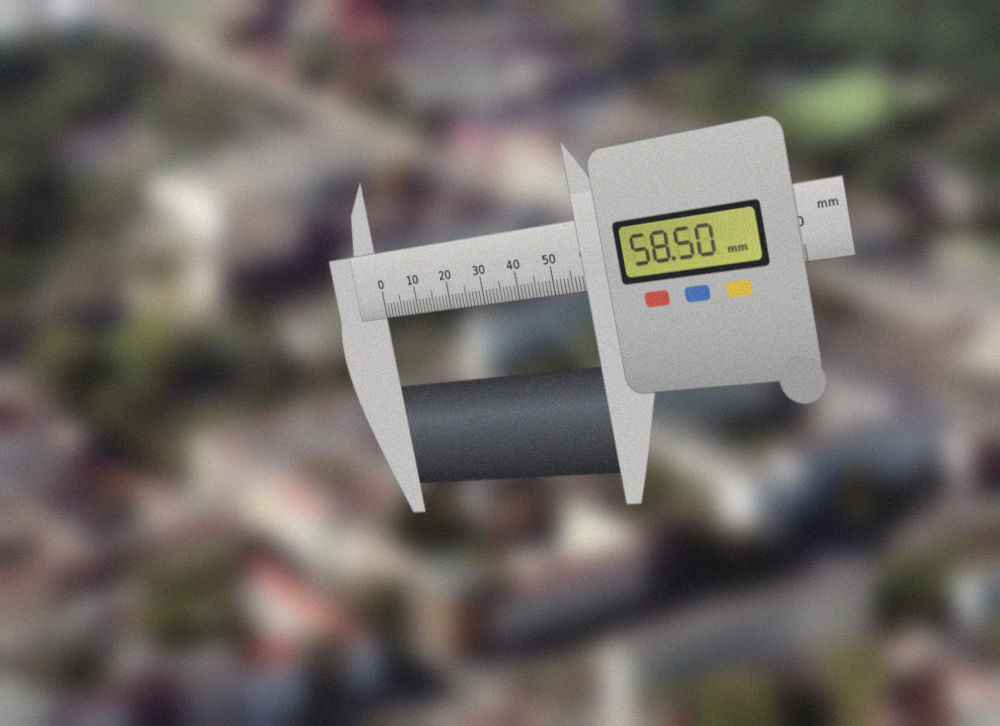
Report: value=58.50 unit=mm
